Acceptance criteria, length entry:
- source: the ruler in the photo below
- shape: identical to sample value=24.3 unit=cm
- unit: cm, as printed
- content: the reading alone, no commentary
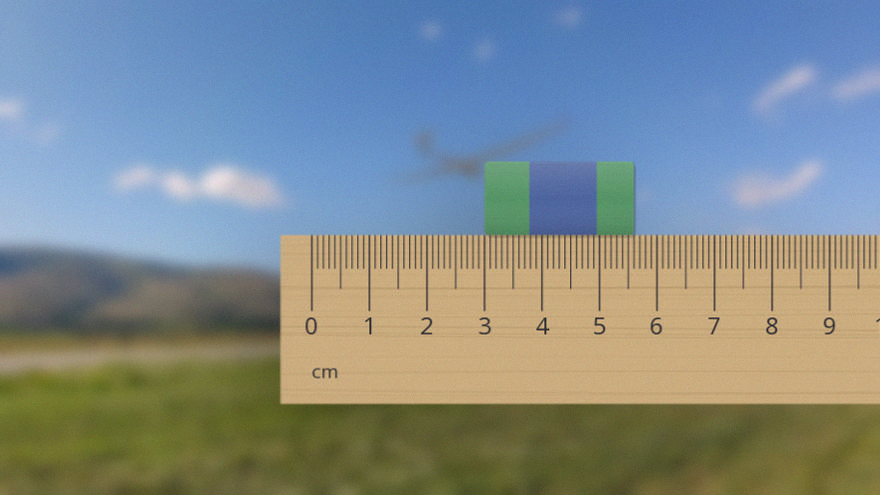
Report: value=2.6 unit=cm
